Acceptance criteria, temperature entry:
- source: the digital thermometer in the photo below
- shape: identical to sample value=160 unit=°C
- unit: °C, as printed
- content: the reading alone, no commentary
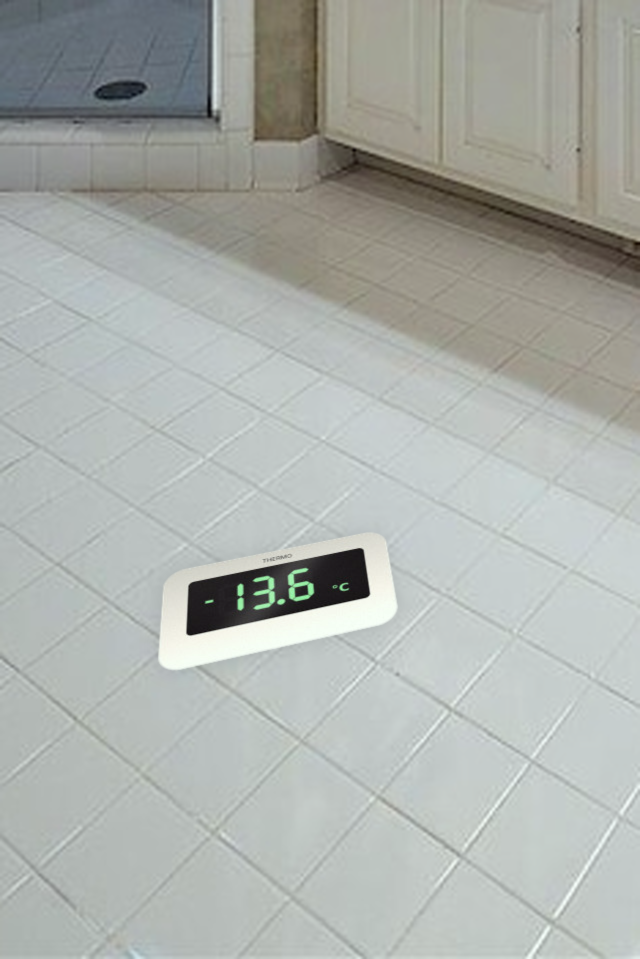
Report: value=-13.6 unit=°C
